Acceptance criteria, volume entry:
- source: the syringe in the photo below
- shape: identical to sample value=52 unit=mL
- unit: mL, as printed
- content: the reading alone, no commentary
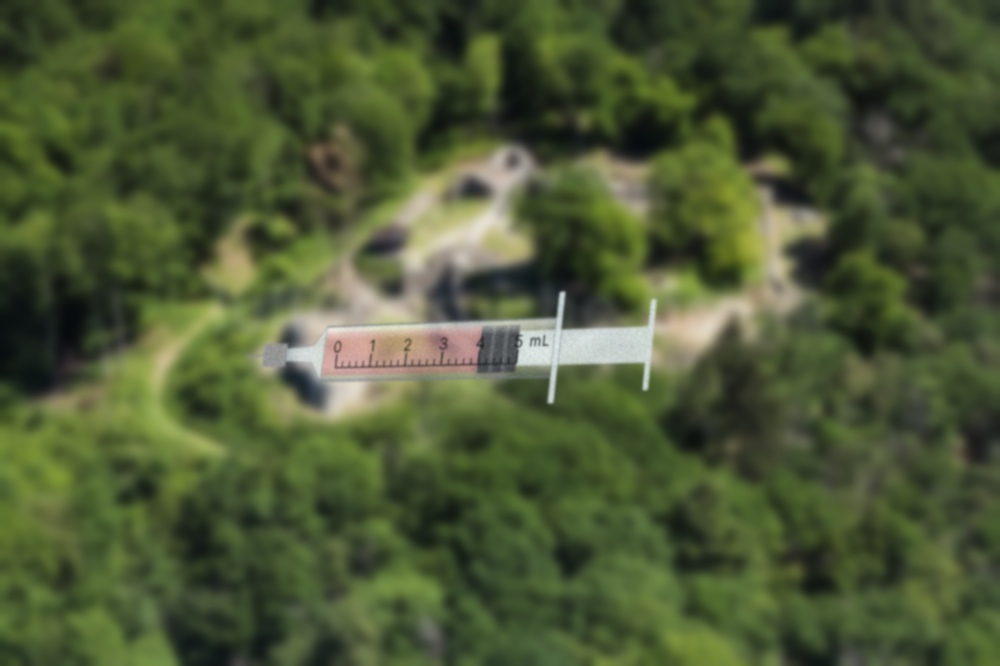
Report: value=4 unit=mL
